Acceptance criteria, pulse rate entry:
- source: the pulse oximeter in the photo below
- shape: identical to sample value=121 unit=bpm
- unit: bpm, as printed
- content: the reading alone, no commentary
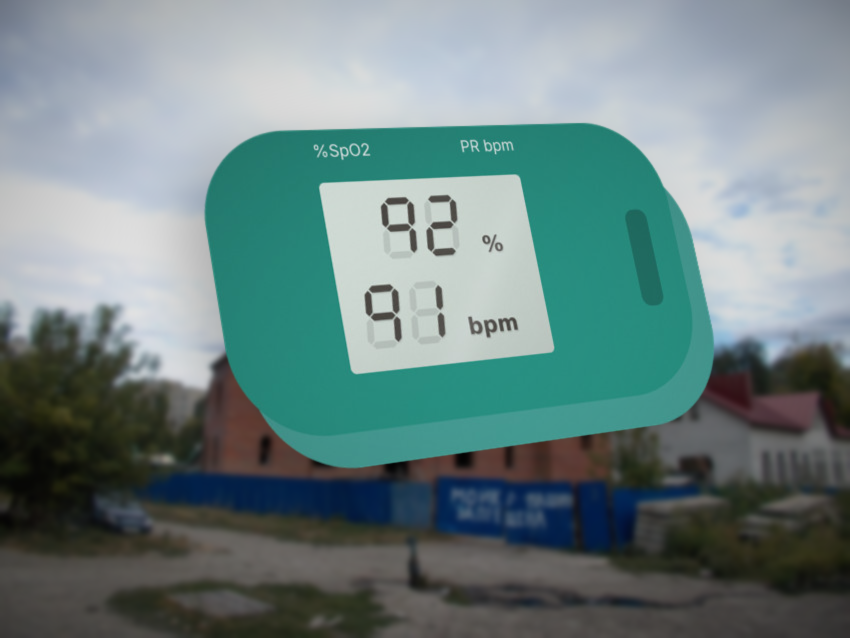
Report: value=91 unit=bpm
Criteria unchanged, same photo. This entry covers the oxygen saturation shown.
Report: value=92 unit=%
